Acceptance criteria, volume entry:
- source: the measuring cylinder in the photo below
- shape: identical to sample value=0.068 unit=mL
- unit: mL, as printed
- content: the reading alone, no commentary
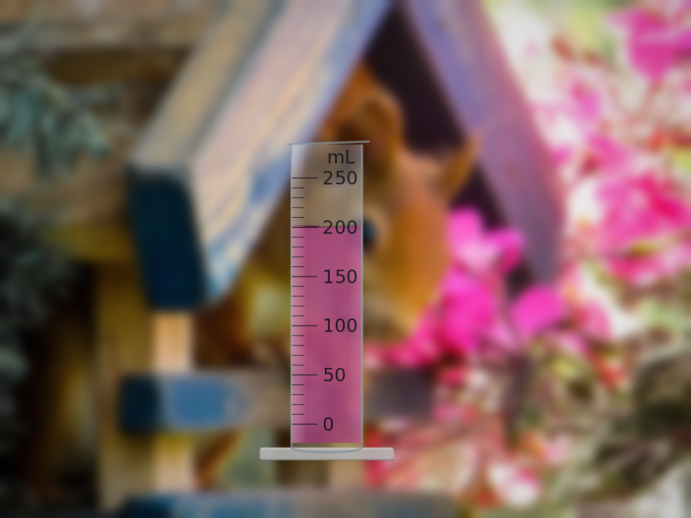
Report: value=200 unit=mL
